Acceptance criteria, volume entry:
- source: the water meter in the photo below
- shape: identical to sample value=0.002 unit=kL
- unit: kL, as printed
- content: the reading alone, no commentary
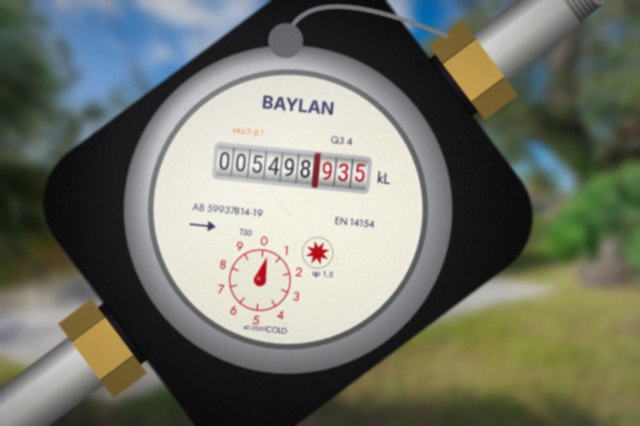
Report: value=5498.9350 unit=kL
